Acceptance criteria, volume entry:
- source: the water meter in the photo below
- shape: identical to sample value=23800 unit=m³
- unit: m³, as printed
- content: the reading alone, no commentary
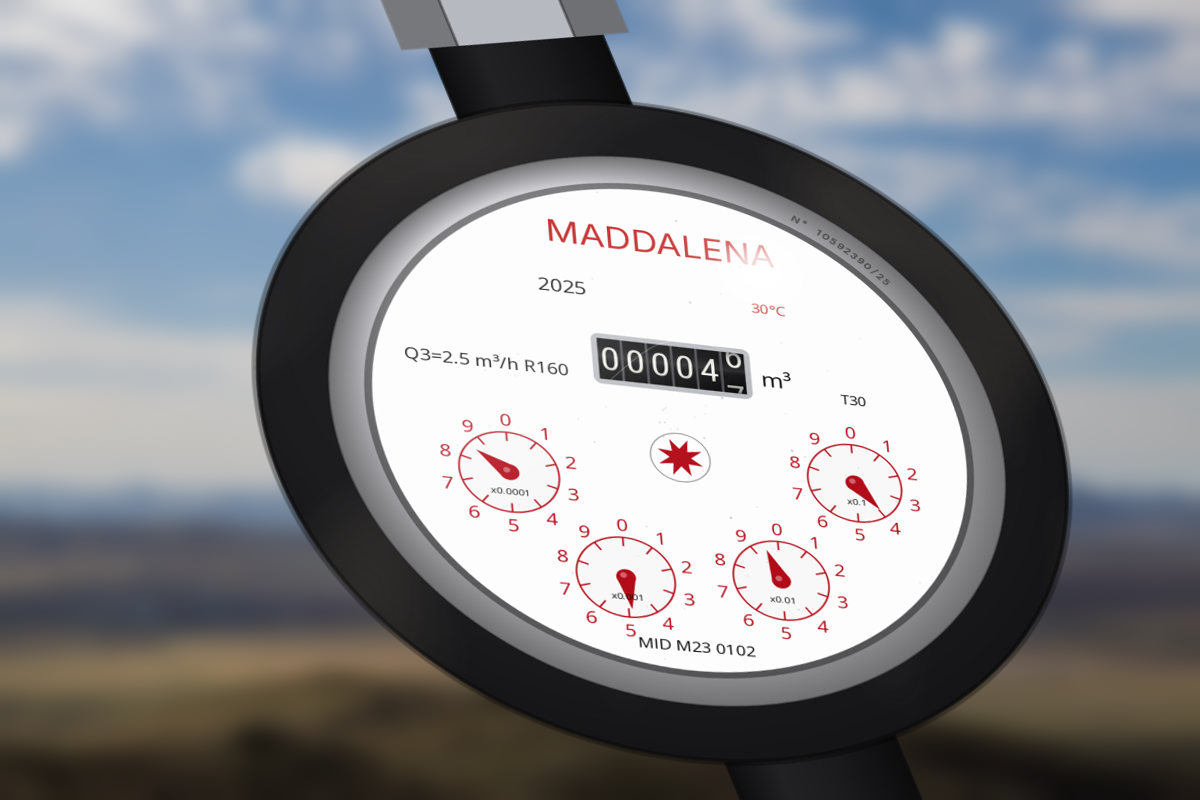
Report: value=46.3948 unit=m³
